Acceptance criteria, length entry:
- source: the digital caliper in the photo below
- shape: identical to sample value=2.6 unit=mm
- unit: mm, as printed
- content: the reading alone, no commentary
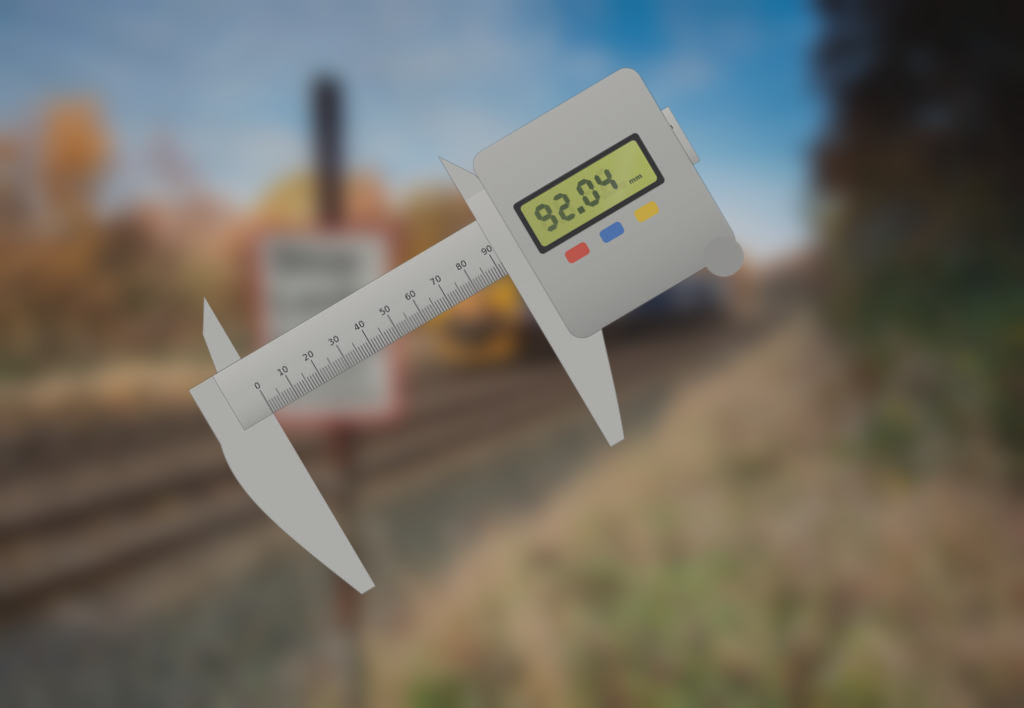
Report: value=92.04 unit=mm
